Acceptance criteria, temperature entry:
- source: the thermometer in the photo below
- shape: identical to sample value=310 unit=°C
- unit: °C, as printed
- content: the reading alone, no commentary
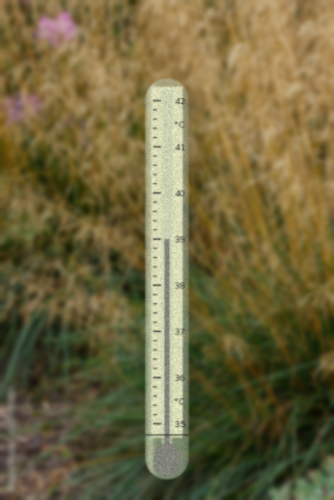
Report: value=39 unit=°C
